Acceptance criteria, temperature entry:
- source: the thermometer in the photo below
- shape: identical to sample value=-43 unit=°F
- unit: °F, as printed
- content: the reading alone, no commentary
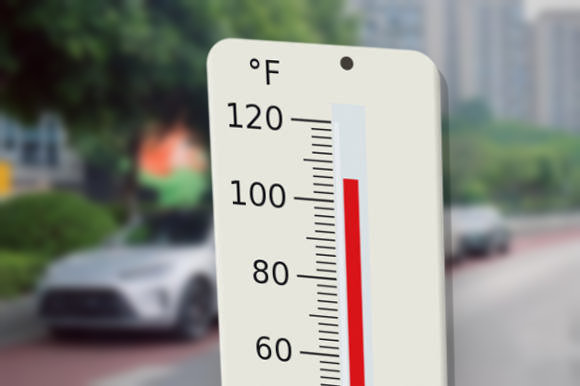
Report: value=106 unit=°F
